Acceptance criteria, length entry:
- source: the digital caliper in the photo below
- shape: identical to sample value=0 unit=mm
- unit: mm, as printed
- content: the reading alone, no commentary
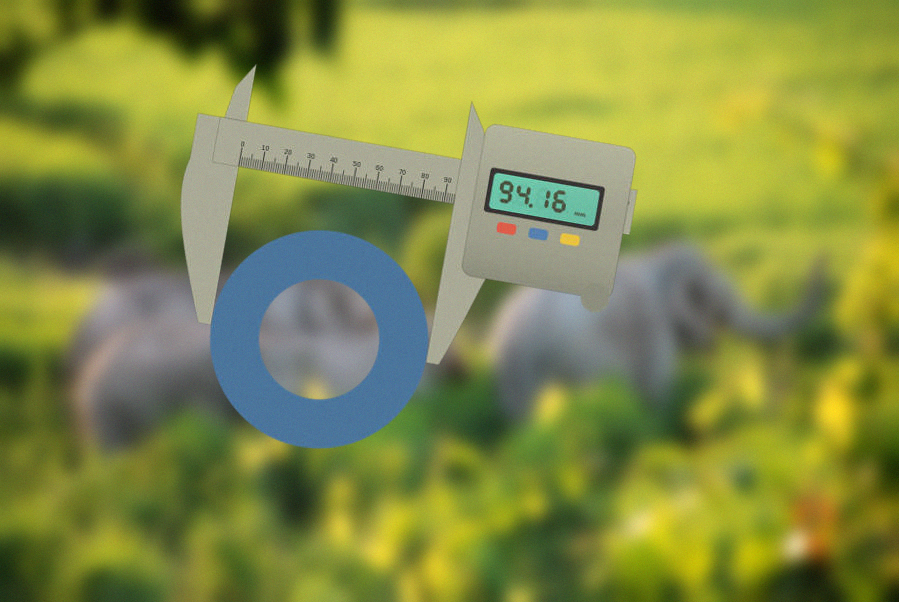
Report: value=94.16 unit=mm
